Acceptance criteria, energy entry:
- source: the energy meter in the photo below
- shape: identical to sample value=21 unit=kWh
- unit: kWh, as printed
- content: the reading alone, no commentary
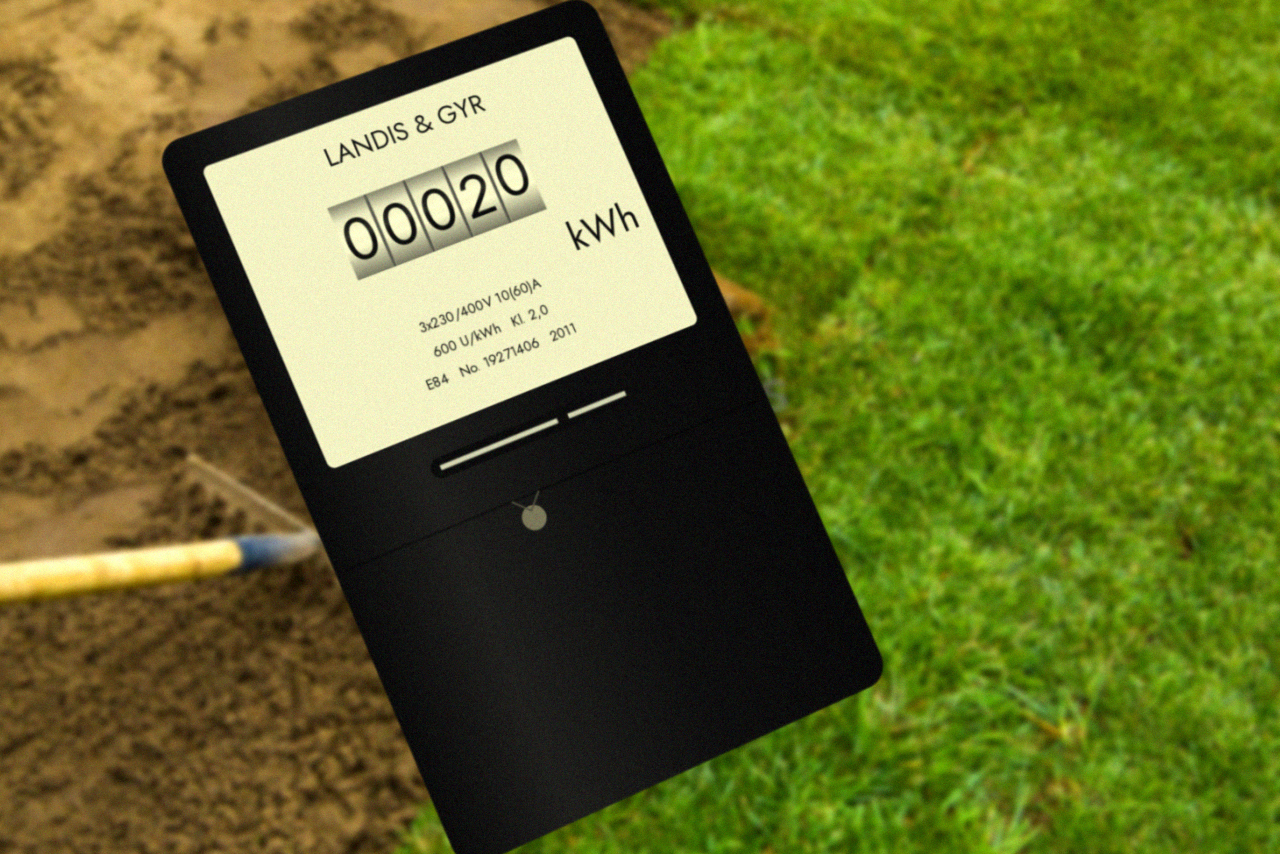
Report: value=20 unit=kWh
